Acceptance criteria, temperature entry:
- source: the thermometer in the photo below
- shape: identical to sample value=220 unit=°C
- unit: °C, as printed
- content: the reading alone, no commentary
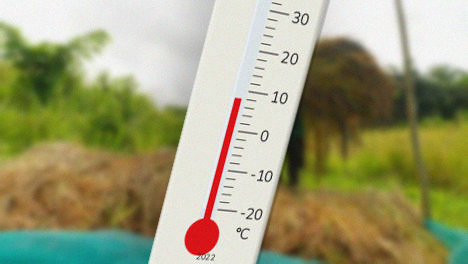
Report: value=8 unit=°C
